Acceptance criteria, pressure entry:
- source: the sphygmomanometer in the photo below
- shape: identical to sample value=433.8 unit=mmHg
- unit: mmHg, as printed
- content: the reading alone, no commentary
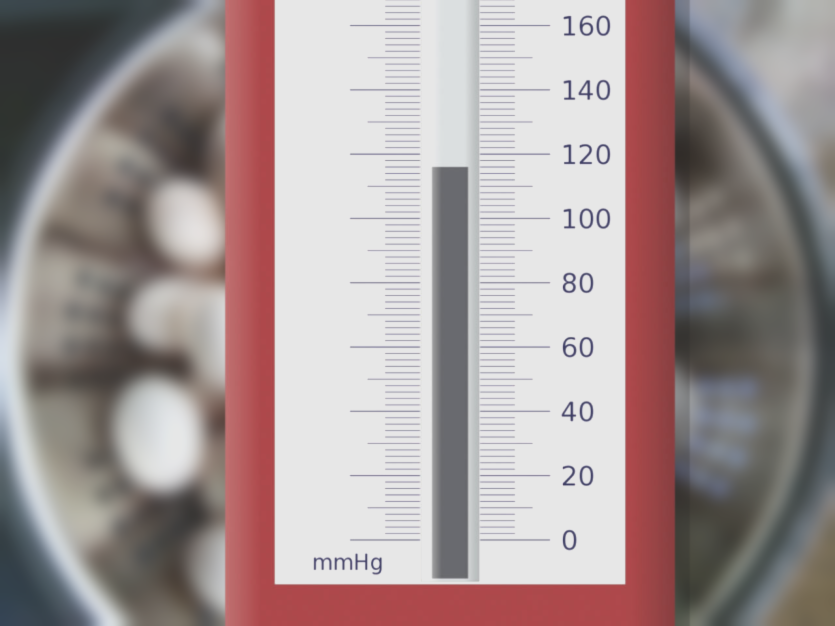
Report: value=116 unit=mmHg
